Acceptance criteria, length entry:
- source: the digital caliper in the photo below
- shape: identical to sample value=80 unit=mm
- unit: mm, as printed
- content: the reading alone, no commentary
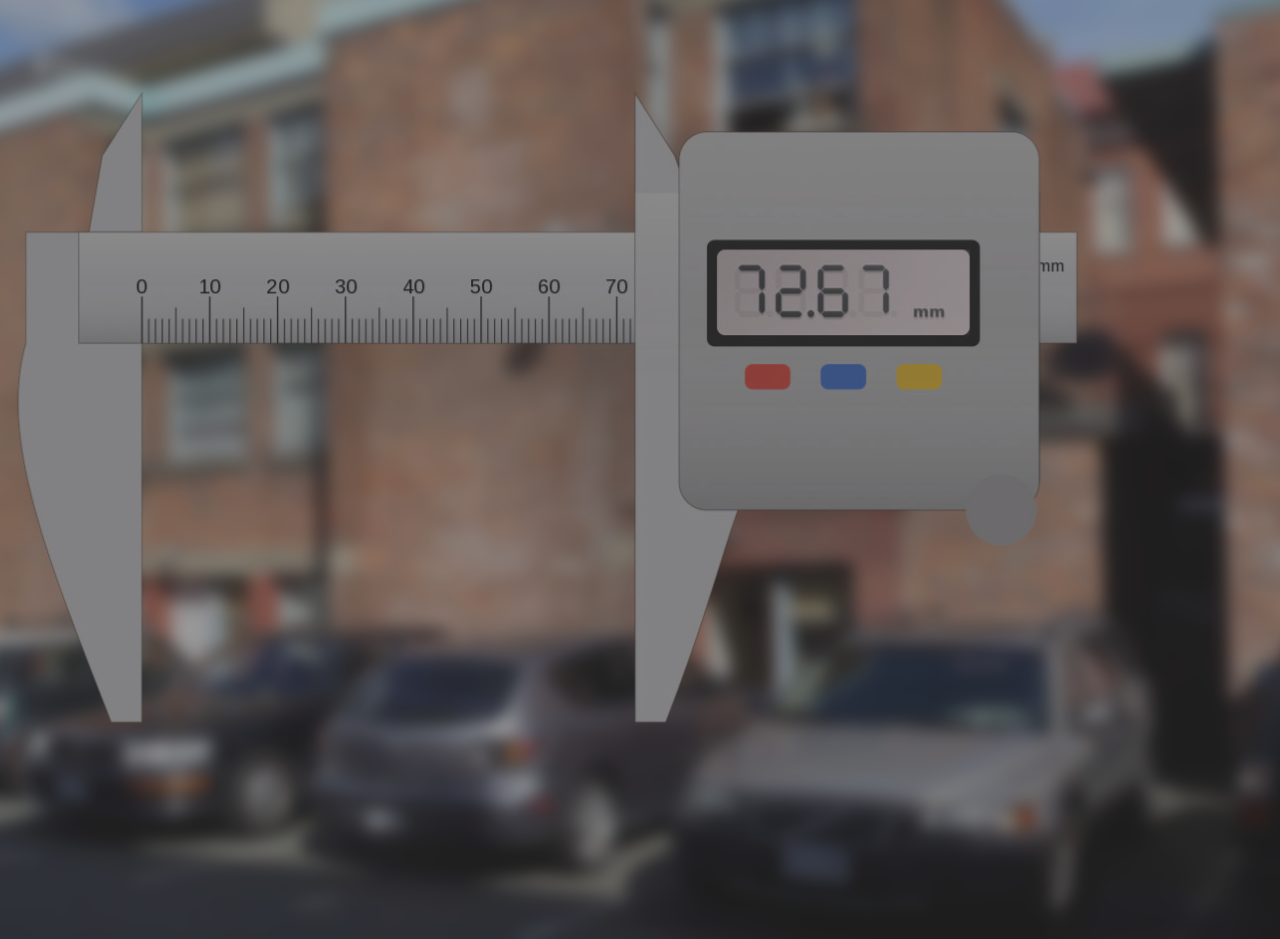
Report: value=72.67 unit=mm
